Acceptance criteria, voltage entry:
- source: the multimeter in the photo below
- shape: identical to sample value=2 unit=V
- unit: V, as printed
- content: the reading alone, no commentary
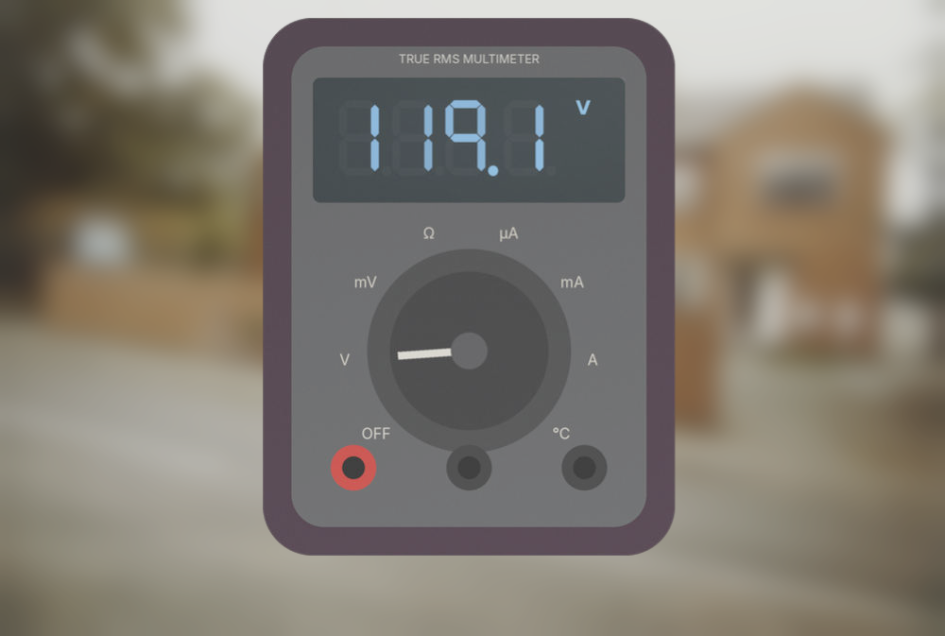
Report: value=119.1 unit=V
